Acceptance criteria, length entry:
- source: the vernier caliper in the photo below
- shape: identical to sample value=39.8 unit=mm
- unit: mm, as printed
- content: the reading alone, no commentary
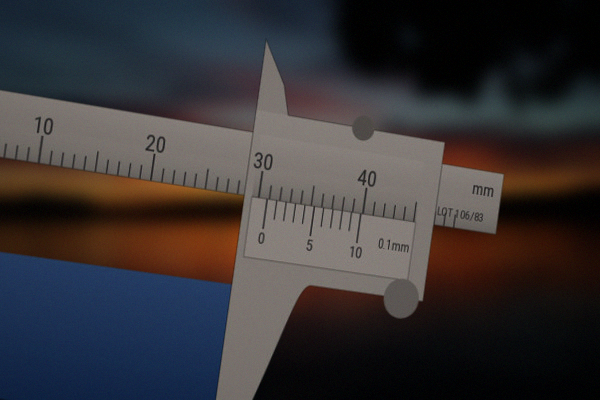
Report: value=30.8 unit=mm
